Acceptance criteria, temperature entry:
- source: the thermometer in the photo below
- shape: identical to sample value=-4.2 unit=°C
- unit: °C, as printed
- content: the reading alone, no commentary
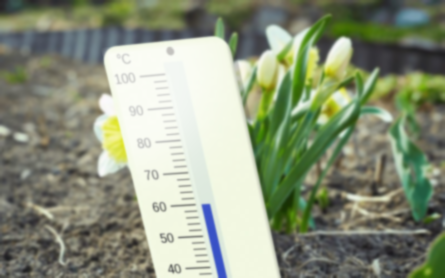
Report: value=60 unit=°C
